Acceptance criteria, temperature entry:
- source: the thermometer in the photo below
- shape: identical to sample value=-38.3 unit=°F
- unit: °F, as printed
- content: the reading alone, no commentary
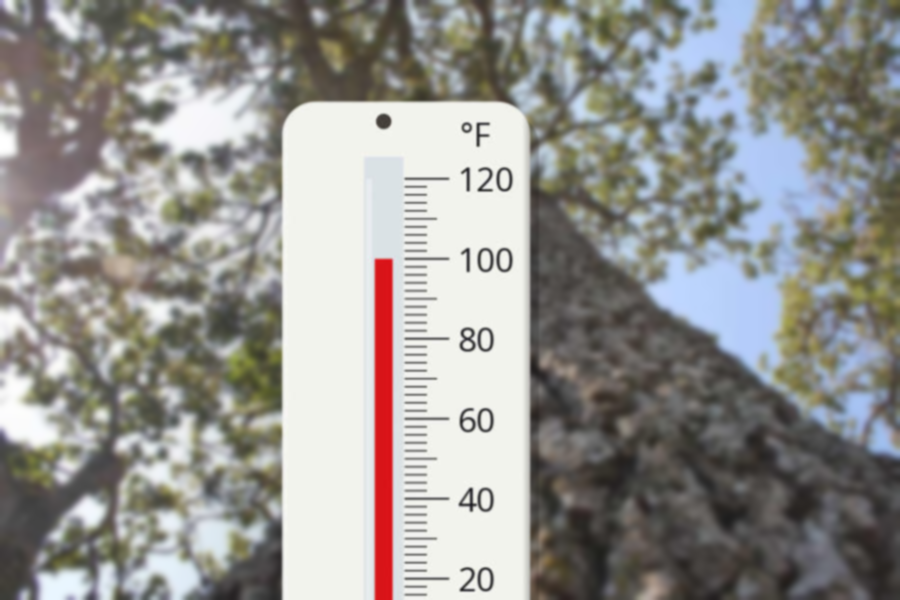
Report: value=100 unit=°F
